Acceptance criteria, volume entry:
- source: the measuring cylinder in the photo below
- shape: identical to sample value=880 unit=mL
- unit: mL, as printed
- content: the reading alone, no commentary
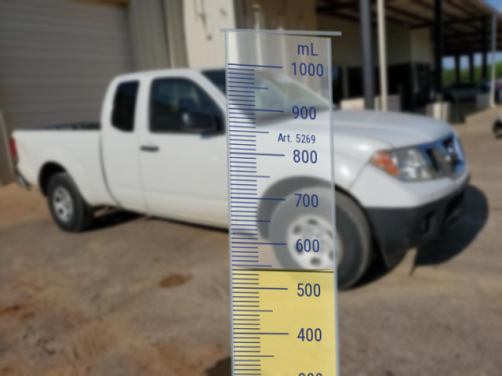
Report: value=540 unit=mL
